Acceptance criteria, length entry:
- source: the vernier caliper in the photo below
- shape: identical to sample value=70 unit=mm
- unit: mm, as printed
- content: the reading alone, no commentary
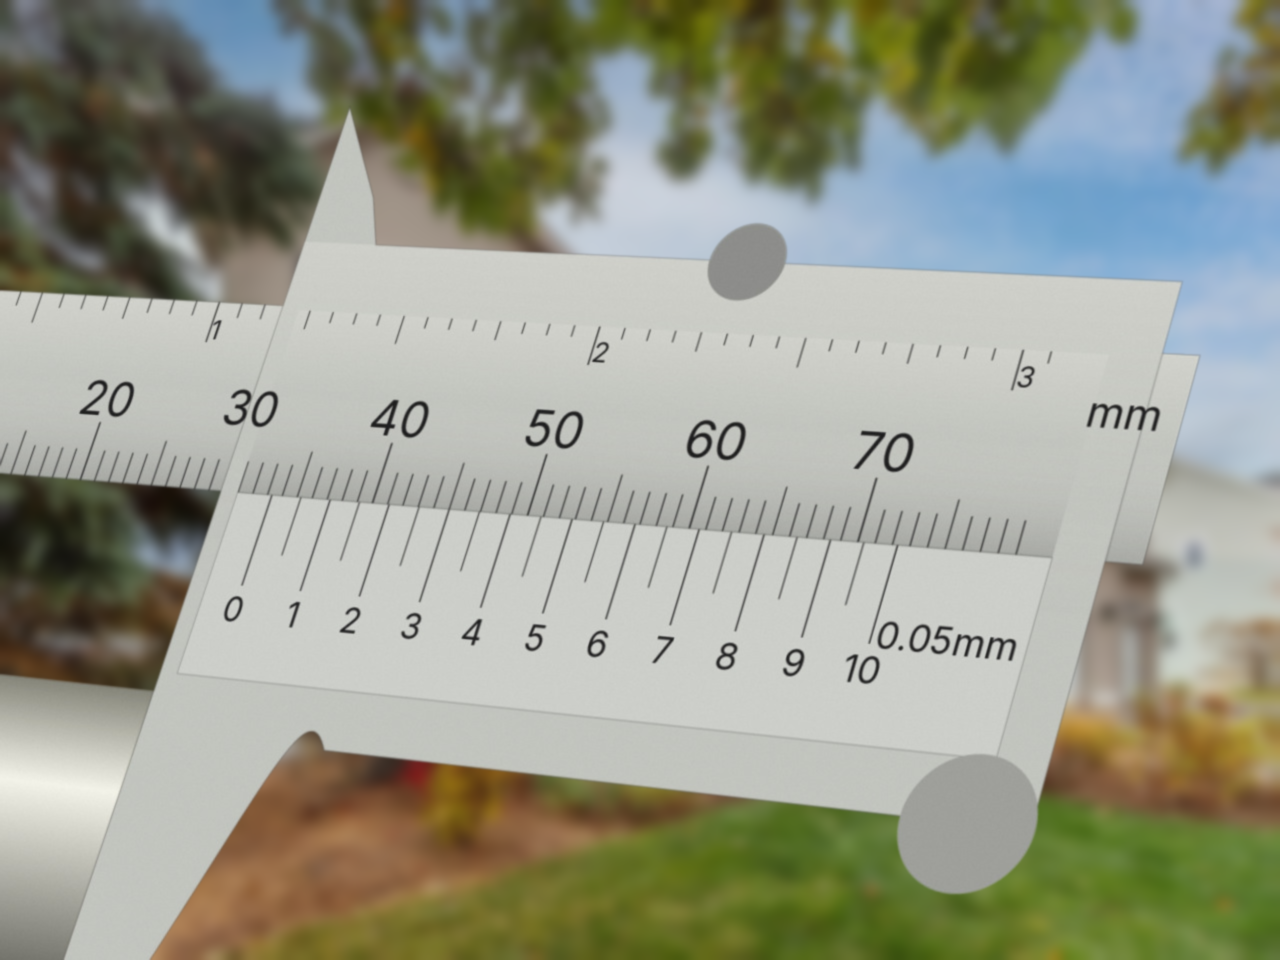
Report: value=33.3 unit=mm
